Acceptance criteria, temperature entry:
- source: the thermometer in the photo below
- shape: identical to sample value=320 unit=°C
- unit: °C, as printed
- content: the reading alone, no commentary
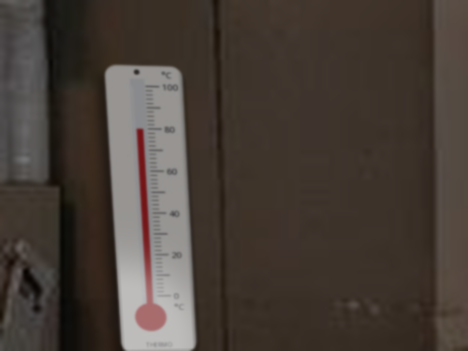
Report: value=80 unit=°C
